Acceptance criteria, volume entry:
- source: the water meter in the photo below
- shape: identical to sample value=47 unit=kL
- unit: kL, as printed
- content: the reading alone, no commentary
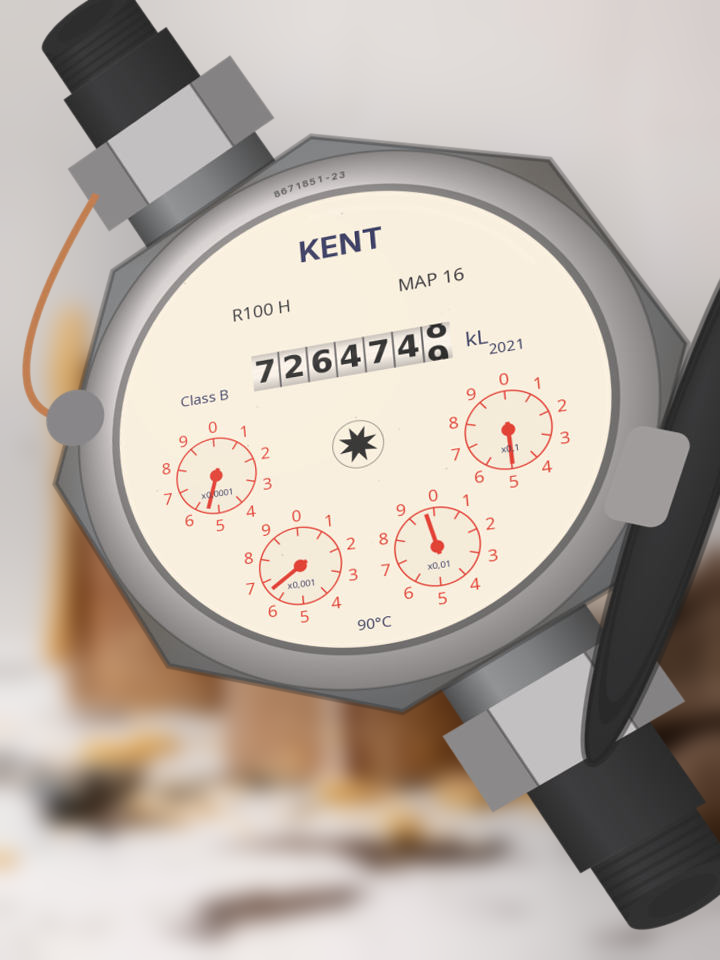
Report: value=7264748.4965 unit=kL
